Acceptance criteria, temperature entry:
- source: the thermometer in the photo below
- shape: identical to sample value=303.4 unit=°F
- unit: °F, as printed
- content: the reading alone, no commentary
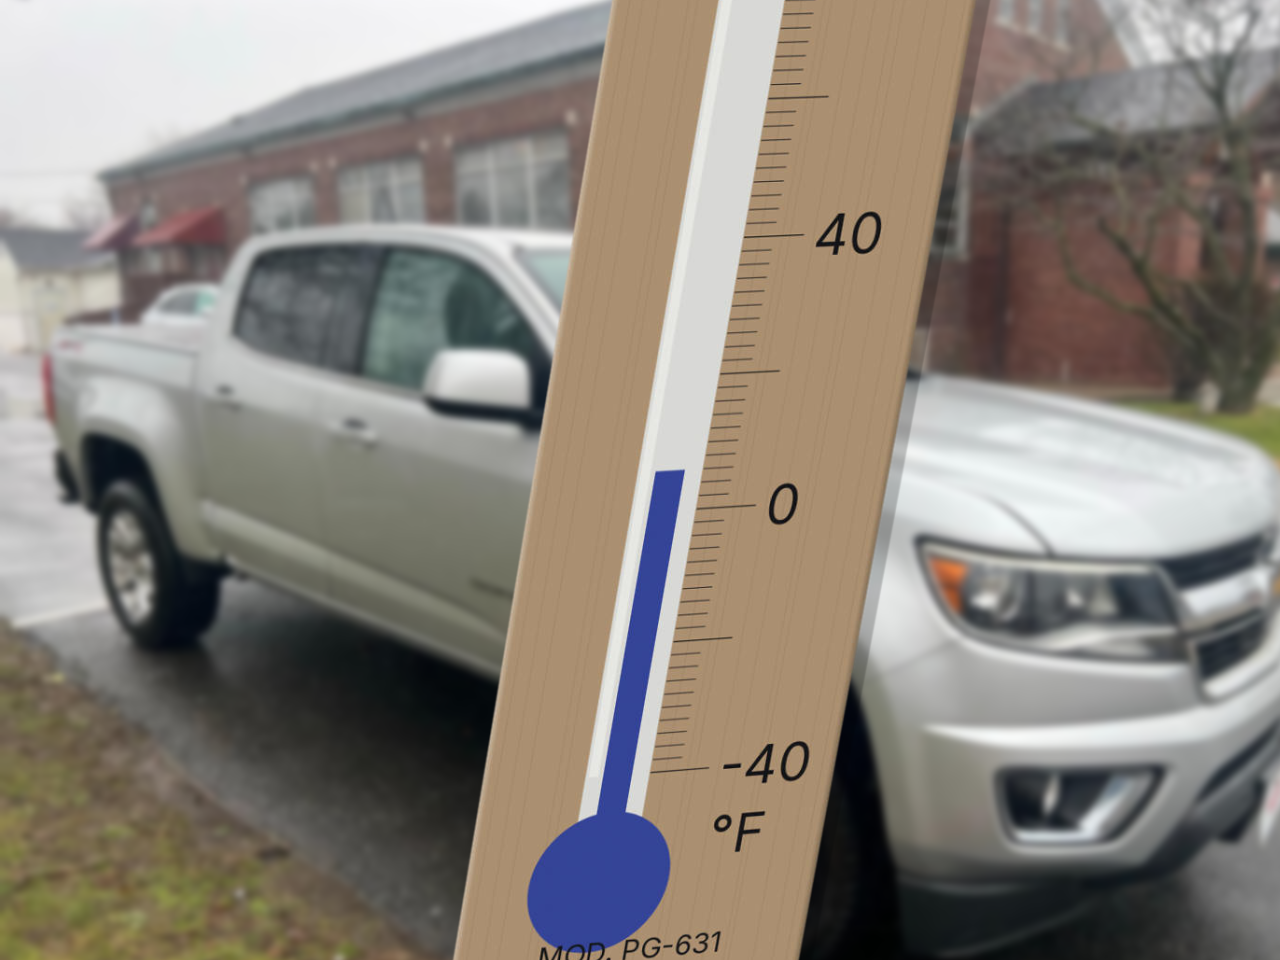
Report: value=6 unit=°F
